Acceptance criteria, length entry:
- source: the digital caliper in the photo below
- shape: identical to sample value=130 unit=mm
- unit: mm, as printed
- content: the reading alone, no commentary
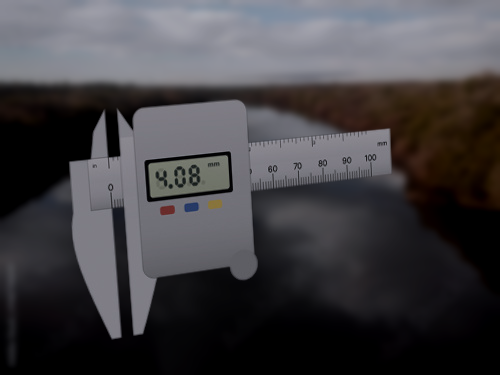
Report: value=4.08 unit=mm
